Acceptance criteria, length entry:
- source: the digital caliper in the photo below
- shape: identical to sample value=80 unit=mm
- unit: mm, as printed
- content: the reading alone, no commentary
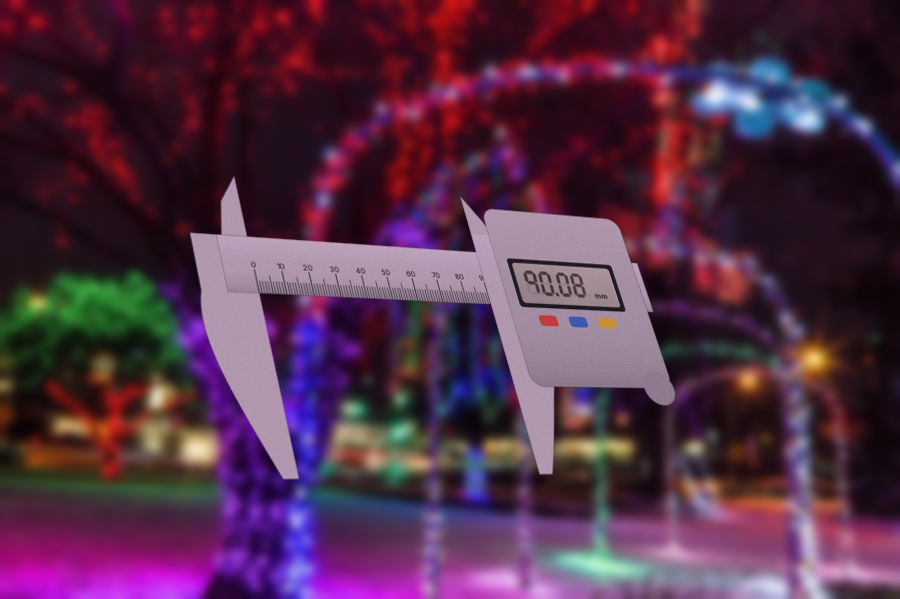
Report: value=90.08 unit=mm
